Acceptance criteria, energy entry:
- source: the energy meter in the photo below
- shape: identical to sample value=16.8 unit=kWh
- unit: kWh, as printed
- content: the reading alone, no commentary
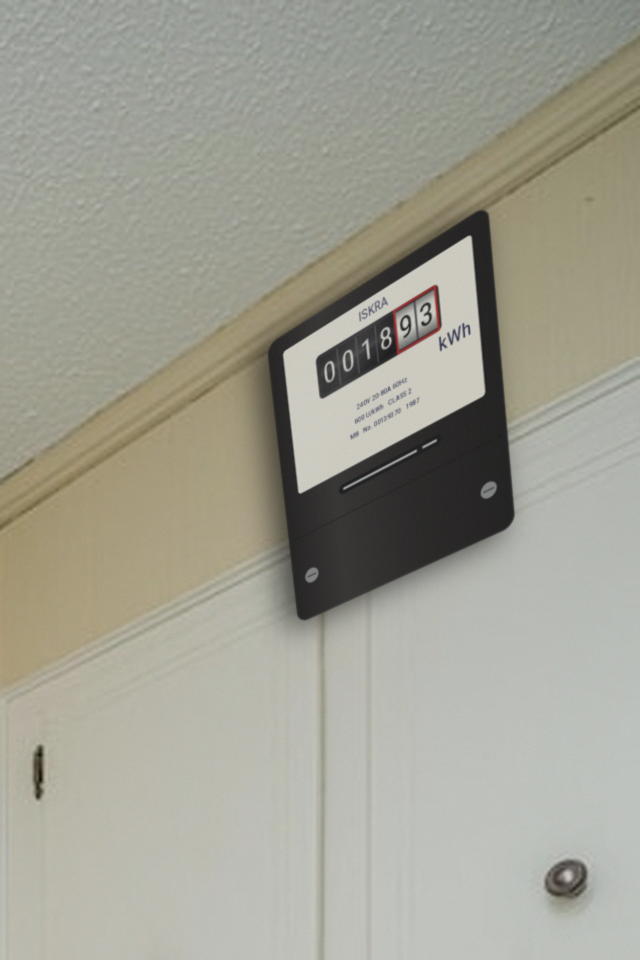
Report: value=18.93 unit=kWh
